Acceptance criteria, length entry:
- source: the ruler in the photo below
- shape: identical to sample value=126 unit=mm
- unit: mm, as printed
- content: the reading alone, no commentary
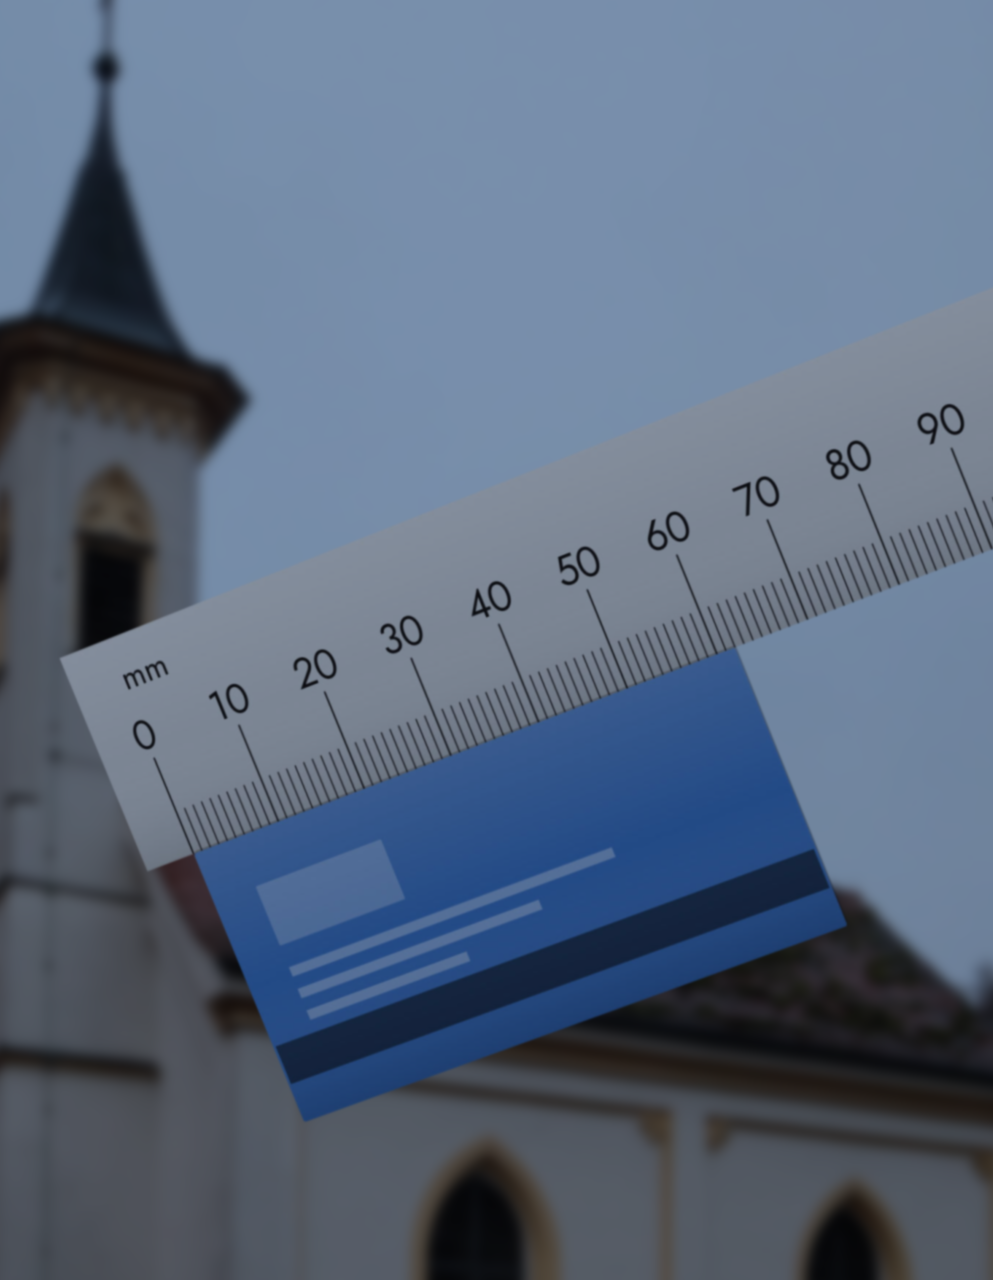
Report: value=62 unit=mm
